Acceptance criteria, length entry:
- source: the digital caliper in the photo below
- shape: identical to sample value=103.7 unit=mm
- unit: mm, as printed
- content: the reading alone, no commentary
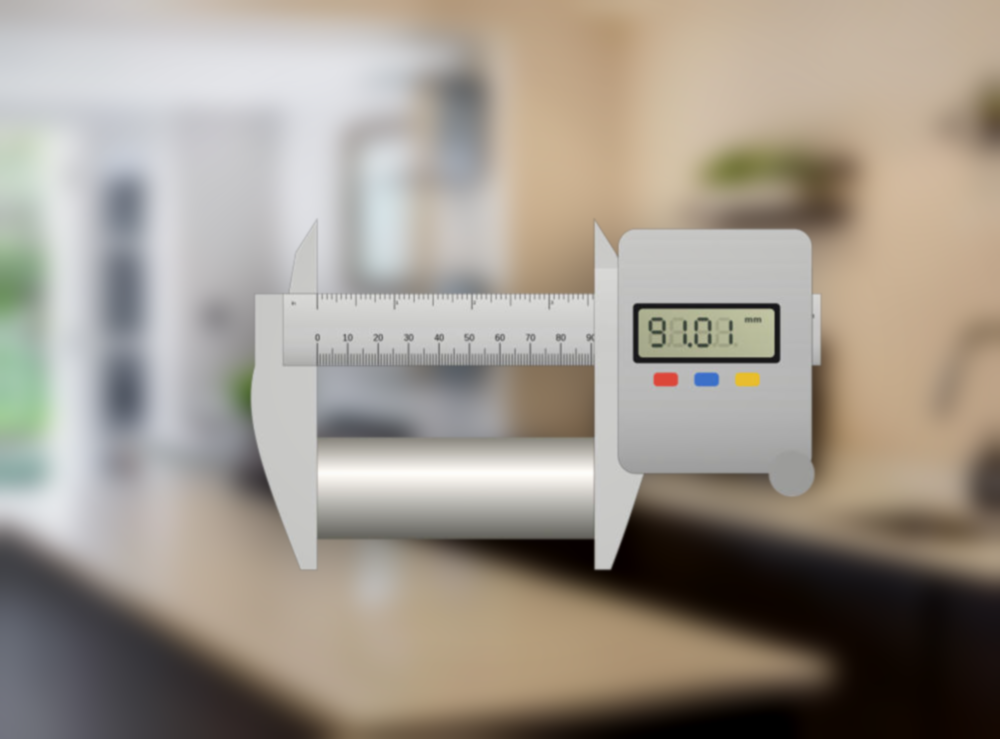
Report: value=91.01 unit=mm
